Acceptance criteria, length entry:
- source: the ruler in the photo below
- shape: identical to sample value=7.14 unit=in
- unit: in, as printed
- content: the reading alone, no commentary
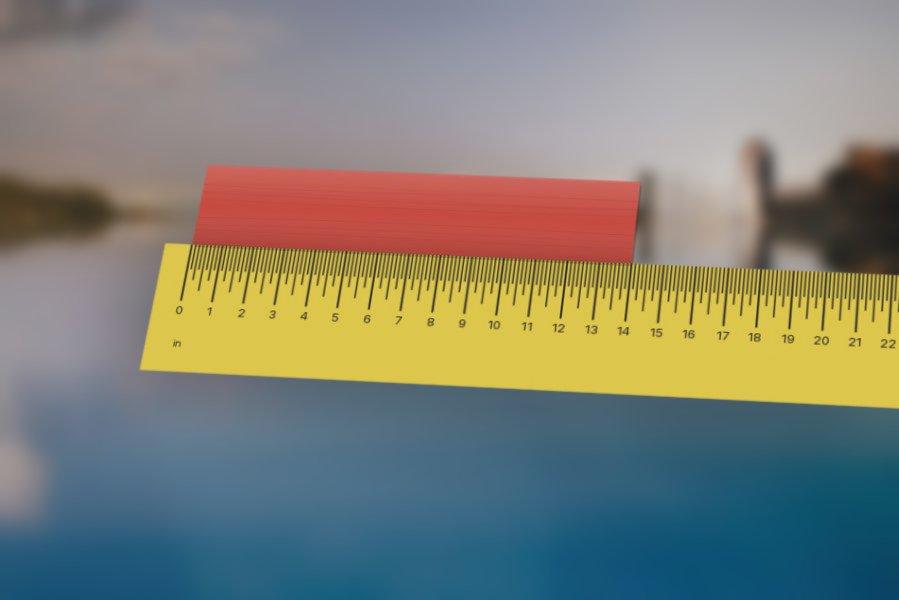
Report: value=14 unit=in
